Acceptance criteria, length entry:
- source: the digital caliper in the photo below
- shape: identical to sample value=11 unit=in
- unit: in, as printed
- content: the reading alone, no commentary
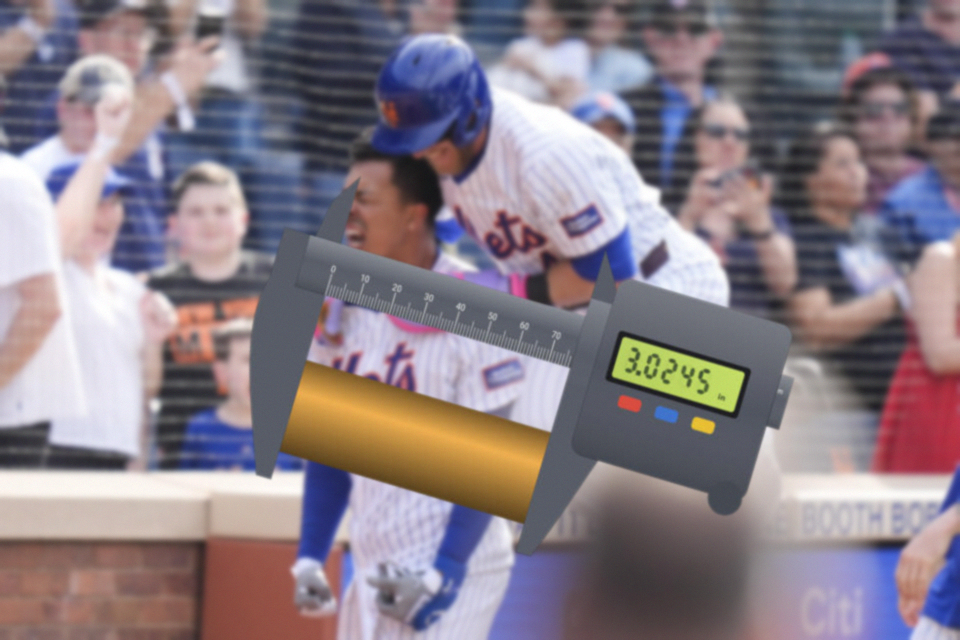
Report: value=3.0245 unit=in
